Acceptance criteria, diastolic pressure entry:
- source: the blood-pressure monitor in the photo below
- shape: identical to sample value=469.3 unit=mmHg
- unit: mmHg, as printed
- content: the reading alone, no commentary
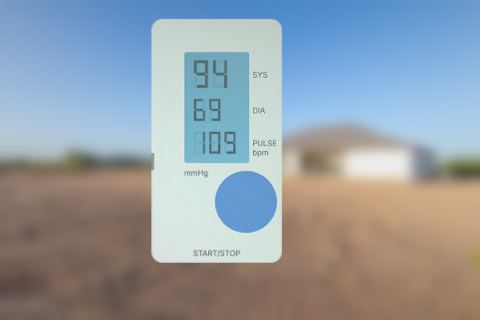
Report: value=69 unit=mmHg
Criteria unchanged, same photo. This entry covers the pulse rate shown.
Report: value=109 unit=bpm
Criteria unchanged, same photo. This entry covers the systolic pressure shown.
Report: value=94 unit=mmHg
